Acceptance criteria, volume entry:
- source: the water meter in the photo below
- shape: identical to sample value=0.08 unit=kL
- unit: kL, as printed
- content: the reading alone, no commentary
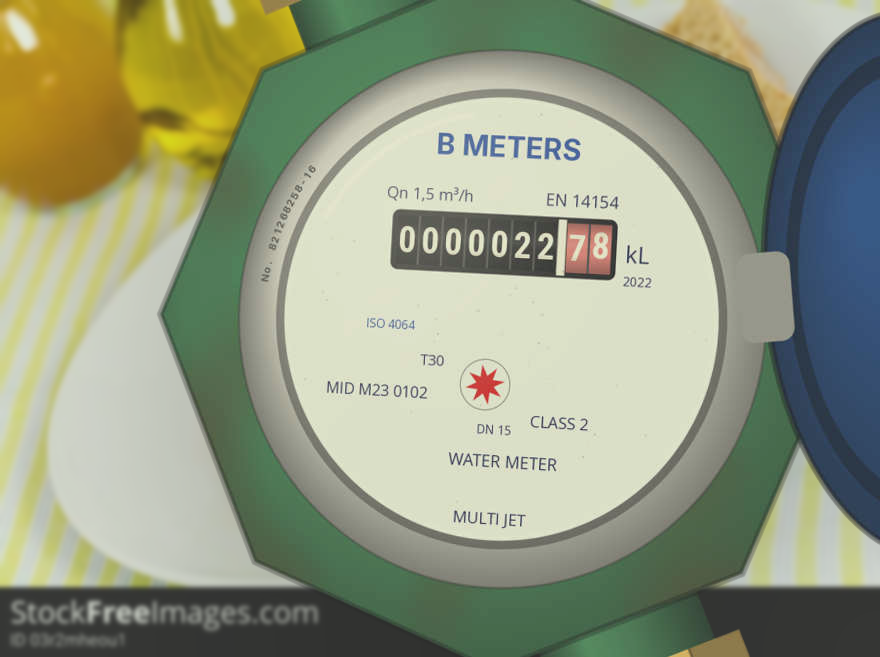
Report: value=22.78 unit=kL
